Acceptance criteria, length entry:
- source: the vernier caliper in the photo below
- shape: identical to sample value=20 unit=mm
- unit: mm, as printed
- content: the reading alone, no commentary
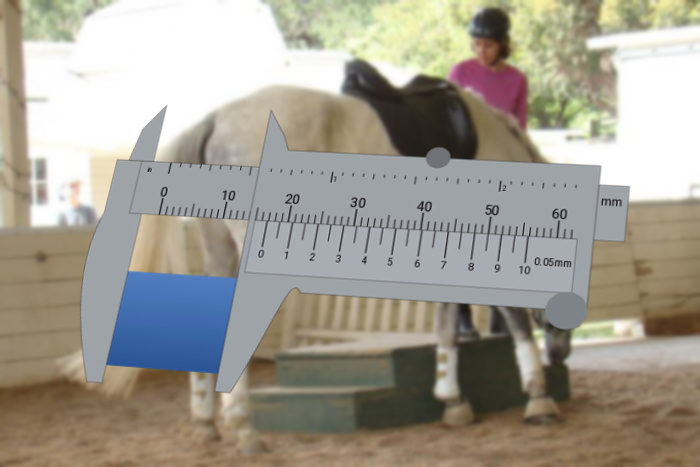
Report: value=16.8 unit=mm
